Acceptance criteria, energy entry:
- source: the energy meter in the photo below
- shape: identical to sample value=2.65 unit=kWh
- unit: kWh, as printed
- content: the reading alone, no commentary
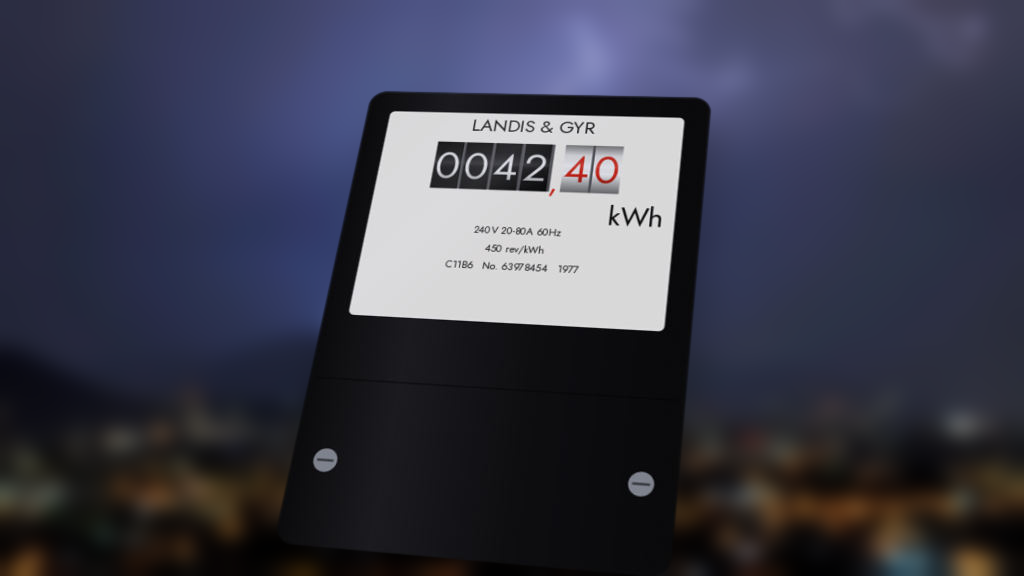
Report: value=42.40 unit=kWh
